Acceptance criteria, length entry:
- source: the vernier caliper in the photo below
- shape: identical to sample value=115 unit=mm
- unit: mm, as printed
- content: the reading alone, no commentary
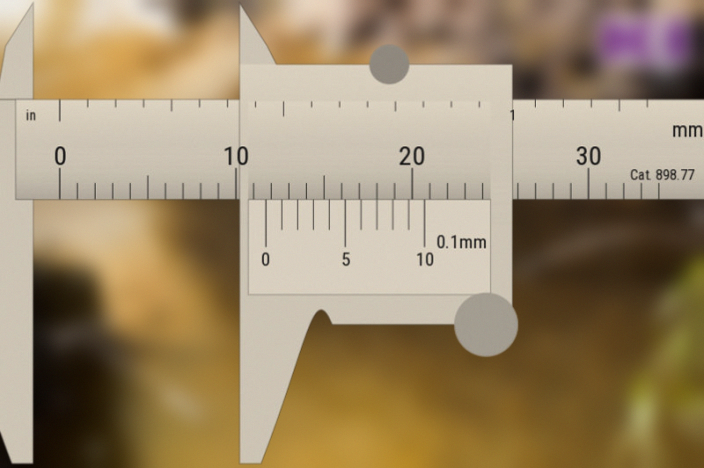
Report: value=11.7 unit=mm
